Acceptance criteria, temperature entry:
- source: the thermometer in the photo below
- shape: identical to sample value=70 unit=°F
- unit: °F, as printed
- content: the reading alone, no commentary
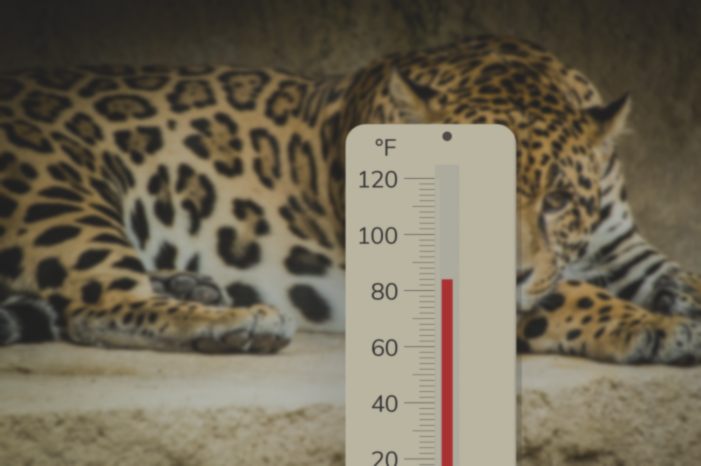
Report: value=84 unit=°F
